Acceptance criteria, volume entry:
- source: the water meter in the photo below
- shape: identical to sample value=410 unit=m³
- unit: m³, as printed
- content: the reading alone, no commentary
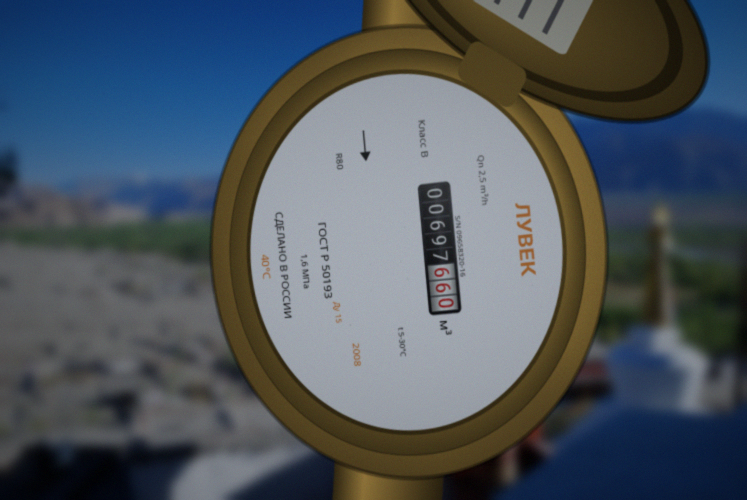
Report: value=697.660 unit=m³
